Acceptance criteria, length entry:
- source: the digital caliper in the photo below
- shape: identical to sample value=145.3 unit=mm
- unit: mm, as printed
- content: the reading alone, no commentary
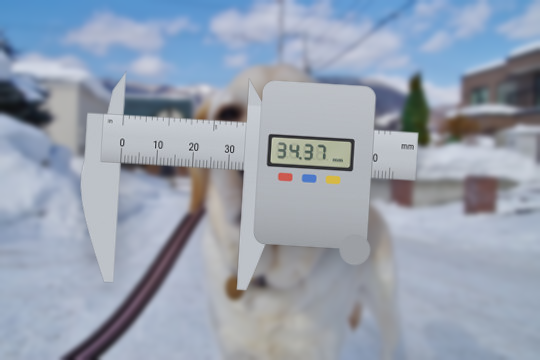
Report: value=34.37 unit=mm
